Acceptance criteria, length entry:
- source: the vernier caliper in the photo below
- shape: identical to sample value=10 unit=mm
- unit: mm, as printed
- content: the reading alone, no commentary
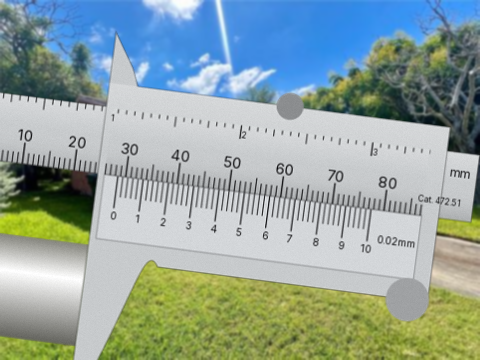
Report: value=28.5 unit=mm
